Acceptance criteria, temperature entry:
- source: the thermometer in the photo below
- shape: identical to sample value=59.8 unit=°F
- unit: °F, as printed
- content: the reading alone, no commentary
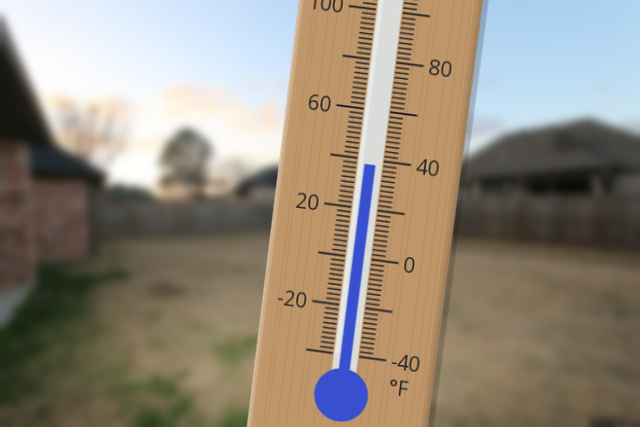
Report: value=38 unit=°F
